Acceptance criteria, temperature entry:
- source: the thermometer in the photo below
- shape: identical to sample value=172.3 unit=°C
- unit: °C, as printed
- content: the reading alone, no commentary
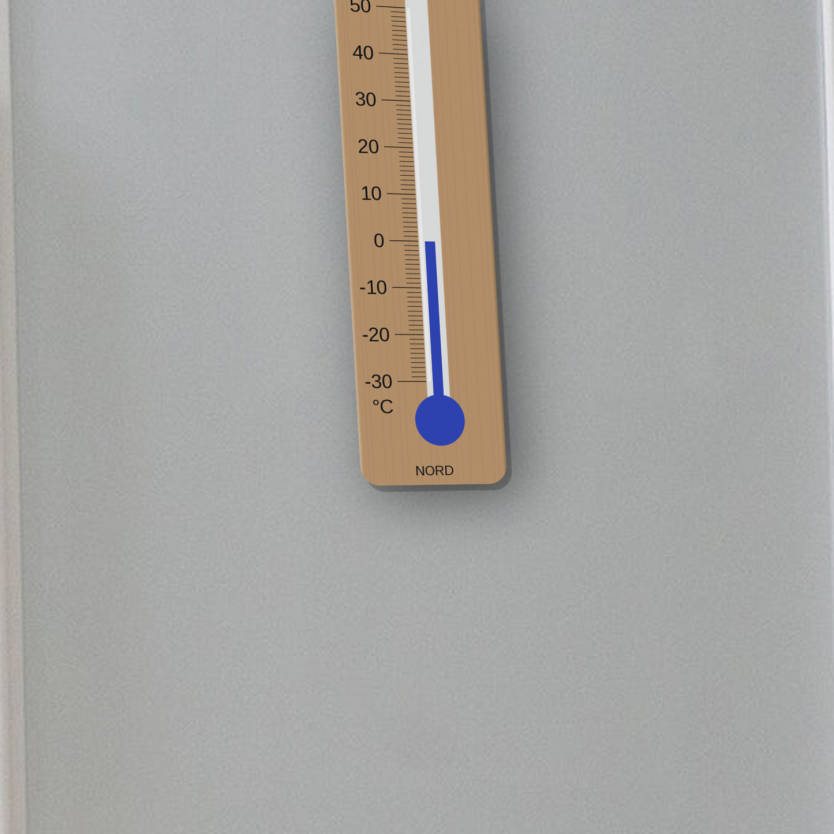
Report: value=0 unit=°C
